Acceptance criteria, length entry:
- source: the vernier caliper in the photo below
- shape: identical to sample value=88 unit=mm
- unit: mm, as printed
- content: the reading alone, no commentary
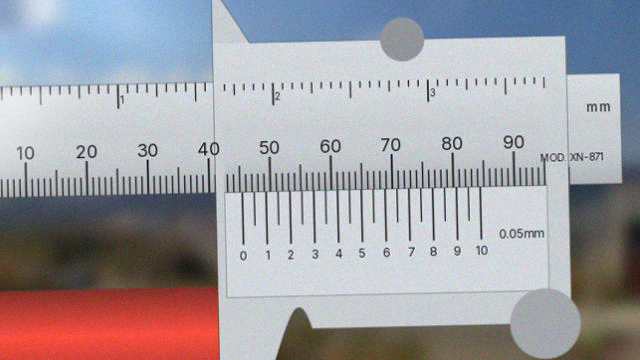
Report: value=45.4 unit=mm
